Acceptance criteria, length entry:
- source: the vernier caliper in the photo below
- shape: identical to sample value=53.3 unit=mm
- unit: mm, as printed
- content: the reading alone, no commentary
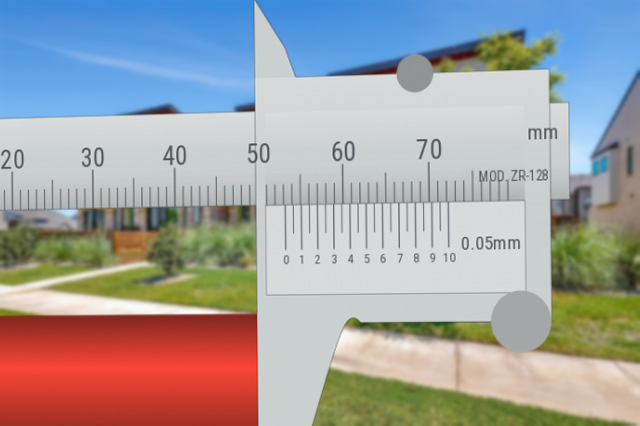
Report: value=53.2 unit=mm
